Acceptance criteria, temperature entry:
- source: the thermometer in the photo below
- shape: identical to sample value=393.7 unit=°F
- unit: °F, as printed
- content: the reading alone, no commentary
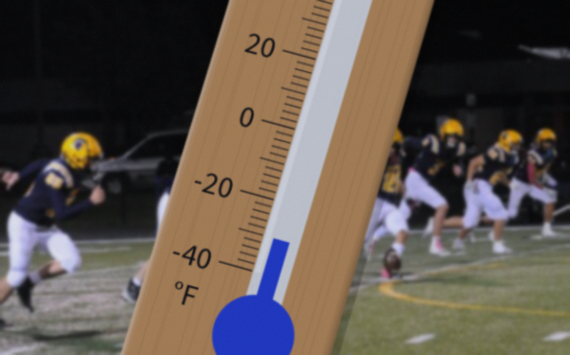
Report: value=-30 unit=°F
